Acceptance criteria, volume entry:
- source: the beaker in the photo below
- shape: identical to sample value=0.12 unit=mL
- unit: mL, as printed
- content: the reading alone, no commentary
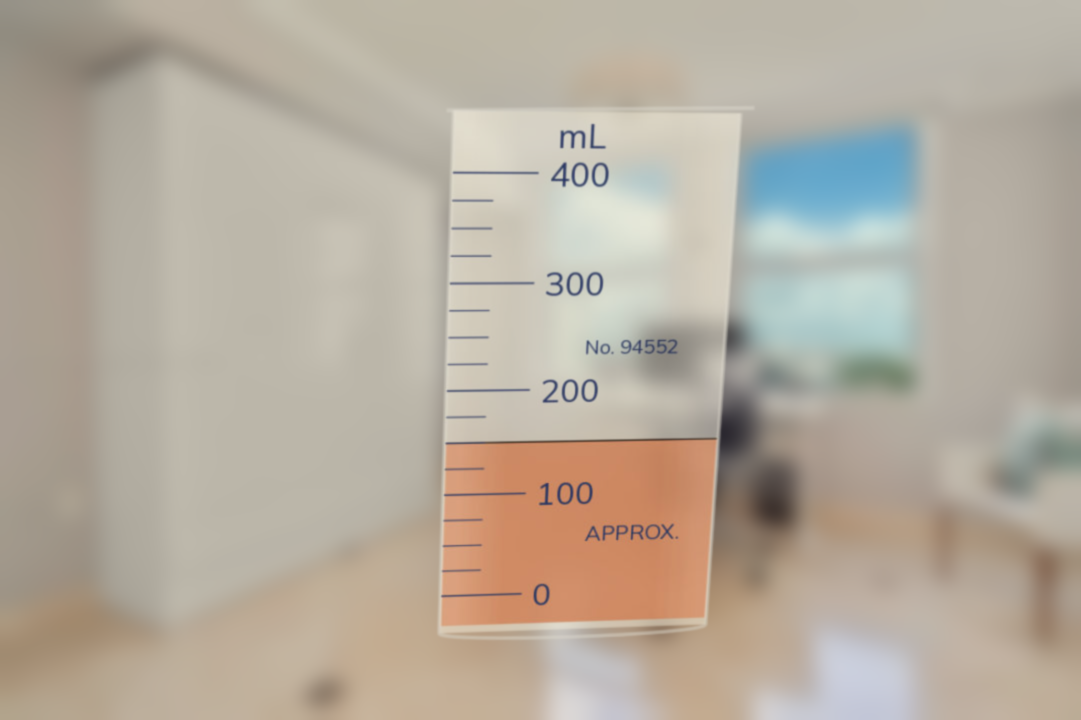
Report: value=150 unit=mL
